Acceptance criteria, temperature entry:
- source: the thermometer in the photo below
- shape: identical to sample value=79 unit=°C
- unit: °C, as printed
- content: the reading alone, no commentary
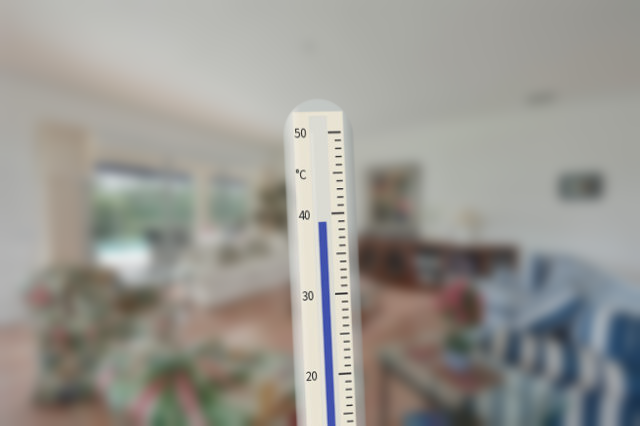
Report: value=39 unit=°C
